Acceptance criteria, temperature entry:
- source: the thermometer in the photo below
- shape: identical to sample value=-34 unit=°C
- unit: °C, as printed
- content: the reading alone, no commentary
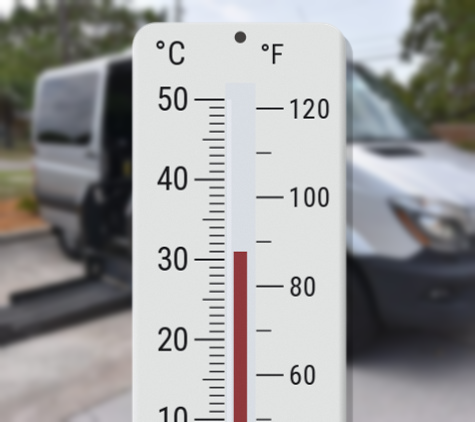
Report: value=31 unit=°C
